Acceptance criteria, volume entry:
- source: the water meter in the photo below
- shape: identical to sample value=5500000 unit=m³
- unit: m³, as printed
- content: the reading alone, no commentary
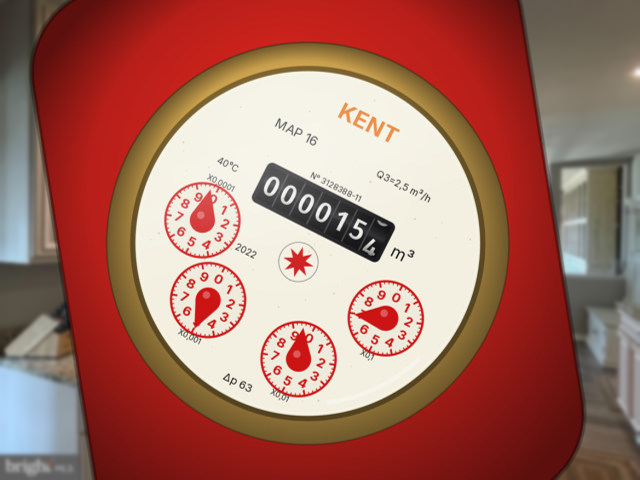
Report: value=153.6949 unit=m³
